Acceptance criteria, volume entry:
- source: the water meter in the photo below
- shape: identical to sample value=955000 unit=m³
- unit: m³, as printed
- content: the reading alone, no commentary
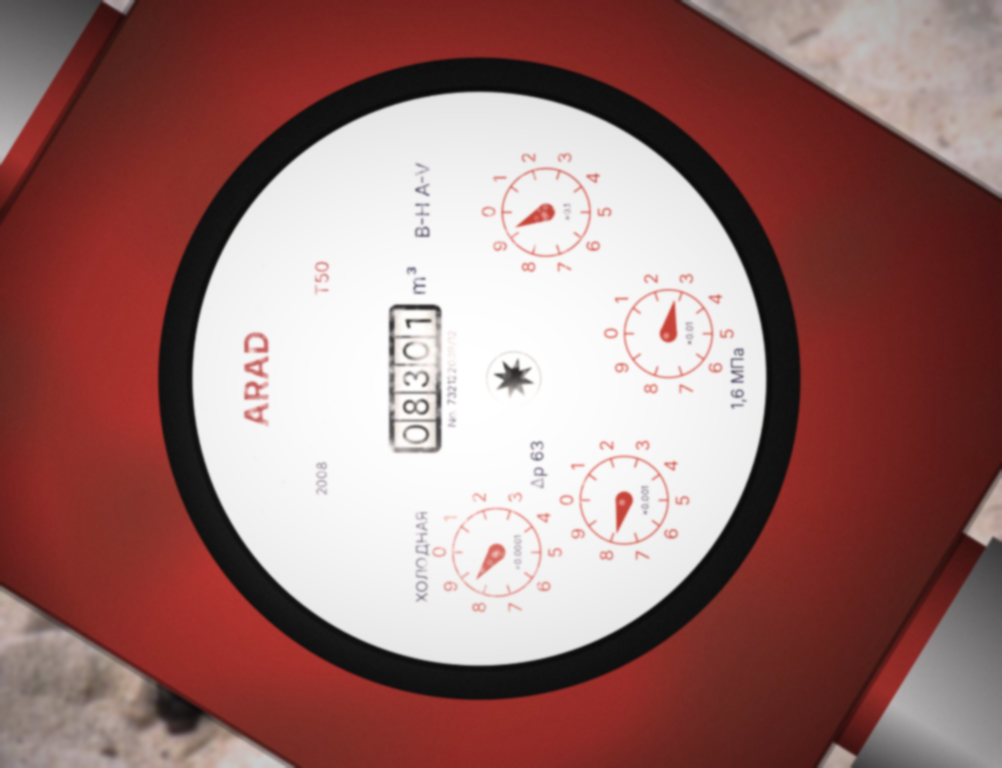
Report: value=8300.9278 unit=m³
